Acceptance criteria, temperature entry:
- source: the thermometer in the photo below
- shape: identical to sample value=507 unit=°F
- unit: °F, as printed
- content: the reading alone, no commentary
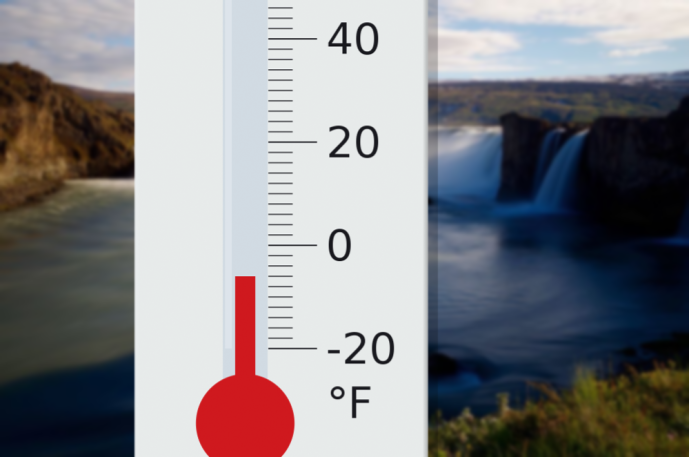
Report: value=-6 unit=°F
